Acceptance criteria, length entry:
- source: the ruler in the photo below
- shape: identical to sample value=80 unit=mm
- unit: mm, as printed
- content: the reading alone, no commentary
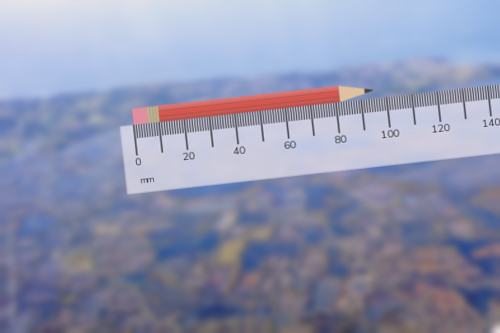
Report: value=95 unit=mm
